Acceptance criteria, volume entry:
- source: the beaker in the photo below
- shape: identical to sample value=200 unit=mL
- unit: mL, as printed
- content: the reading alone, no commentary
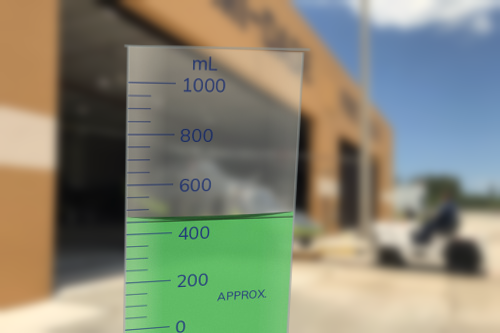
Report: value=450 unit=mL
